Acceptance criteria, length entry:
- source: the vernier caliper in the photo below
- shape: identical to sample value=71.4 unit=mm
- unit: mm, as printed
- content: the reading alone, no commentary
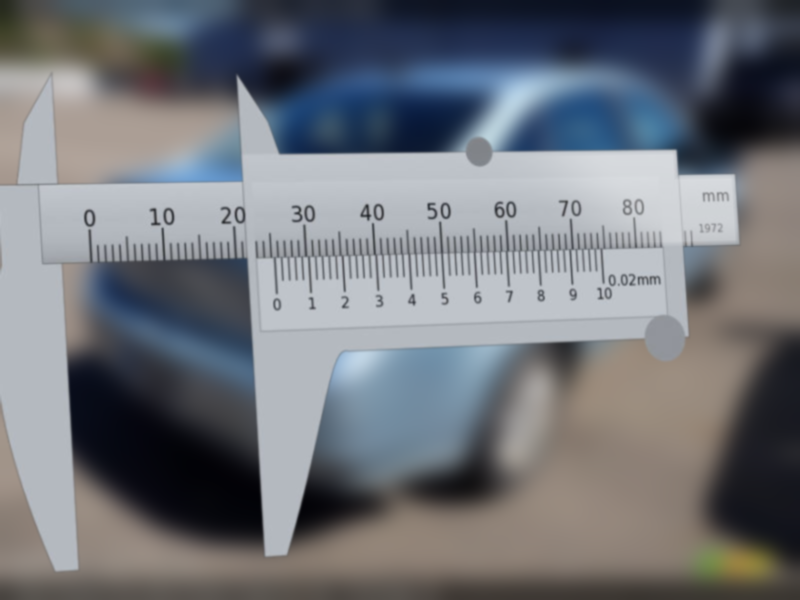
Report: value=25.5 unit=mm
